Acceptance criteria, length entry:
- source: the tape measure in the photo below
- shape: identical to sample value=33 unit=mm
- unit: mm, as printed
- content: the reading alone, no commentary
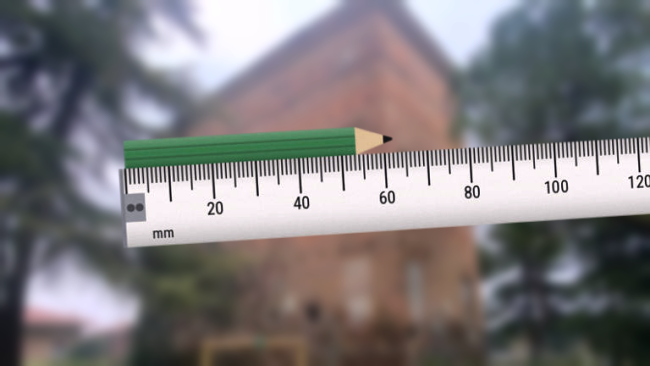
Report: value=62 unit=mm
